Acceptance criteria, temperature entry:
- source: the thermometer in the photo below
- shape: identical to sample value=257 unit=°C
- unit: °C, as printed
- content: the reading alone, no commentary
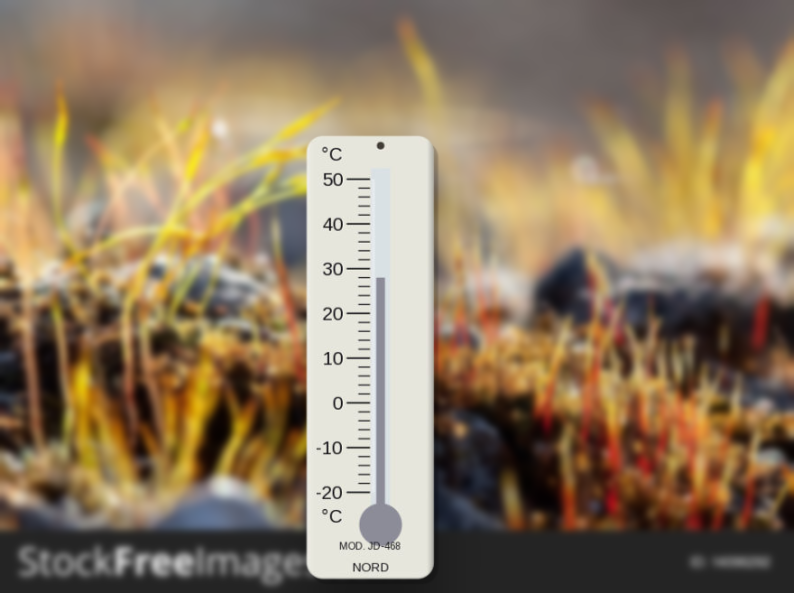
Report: value=28 unit=°C
